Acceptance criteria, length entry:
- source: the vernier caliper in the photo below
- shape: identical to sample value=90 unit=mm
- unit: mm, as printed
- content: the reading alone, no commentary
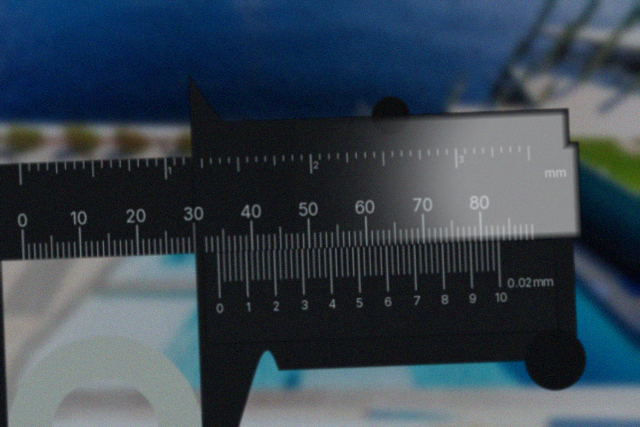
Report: value=34.0 unit=mm
